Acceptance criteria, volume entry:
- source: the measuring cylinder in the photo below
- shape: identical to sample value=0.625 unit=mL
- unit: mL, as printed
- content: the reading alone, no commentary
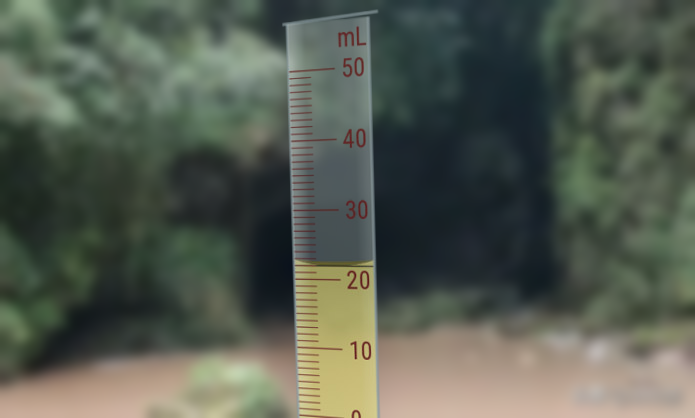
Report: value=22 unit=mL
